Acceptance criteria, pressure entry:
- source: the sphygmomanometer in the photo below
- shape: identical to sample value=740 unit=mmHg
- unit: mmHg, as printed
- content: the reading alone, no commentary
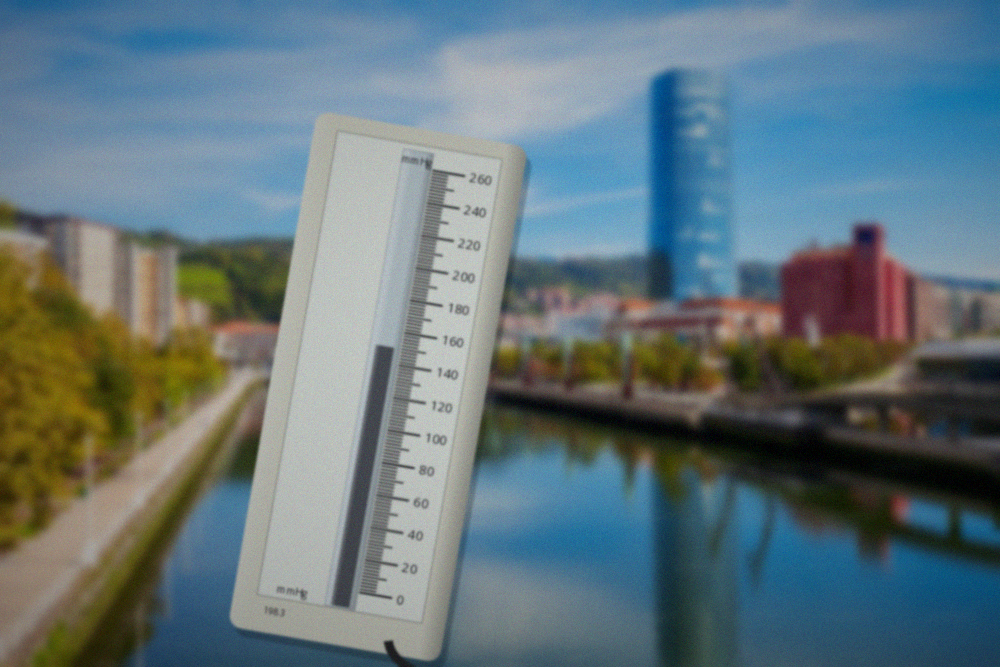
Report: value=150 unit=mmHg
